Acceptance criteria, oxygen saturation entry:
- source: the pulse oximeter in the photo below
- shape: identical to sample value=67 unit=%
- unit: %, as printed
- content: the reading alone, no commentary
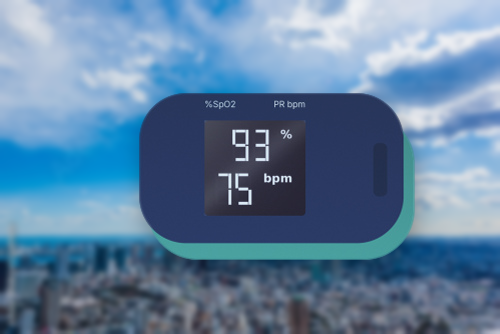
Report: value=93 unit=%
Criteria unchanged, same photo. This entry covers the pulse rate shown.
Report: value=75 unit=bpm
